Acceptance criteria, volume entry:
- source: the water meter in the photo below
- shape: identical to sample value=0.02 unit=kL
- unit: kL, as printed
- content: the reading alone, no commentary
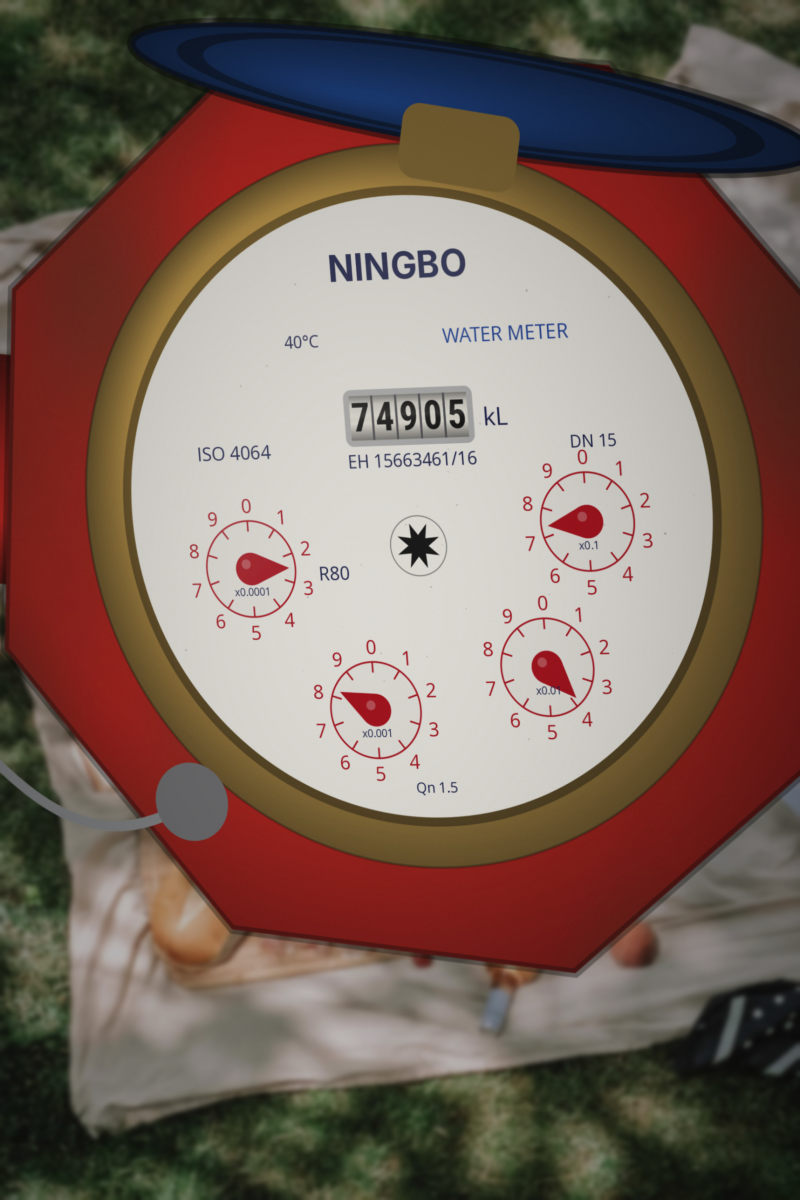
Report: value=74905.7382 unit=kL
